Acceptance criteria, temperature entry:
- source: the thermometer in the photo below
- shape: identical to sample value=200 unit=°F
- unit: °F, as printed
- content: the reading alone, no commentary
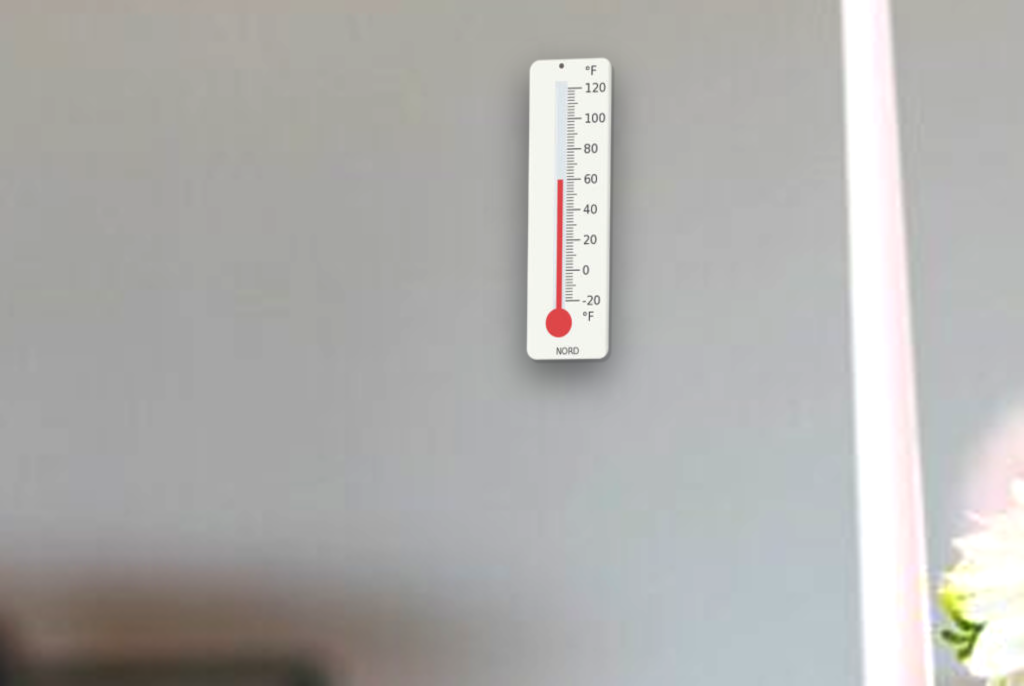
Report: value=60 unit=°F
